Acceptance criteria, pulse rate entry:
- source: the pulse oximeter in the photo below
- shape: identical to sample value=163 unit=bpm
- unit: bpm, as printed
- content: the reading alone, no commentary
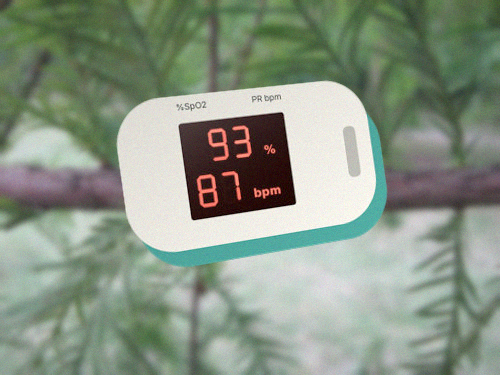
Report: value=87 unit=bpm
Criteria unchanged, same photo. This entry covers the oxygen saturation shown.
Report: value=93 unit=%
